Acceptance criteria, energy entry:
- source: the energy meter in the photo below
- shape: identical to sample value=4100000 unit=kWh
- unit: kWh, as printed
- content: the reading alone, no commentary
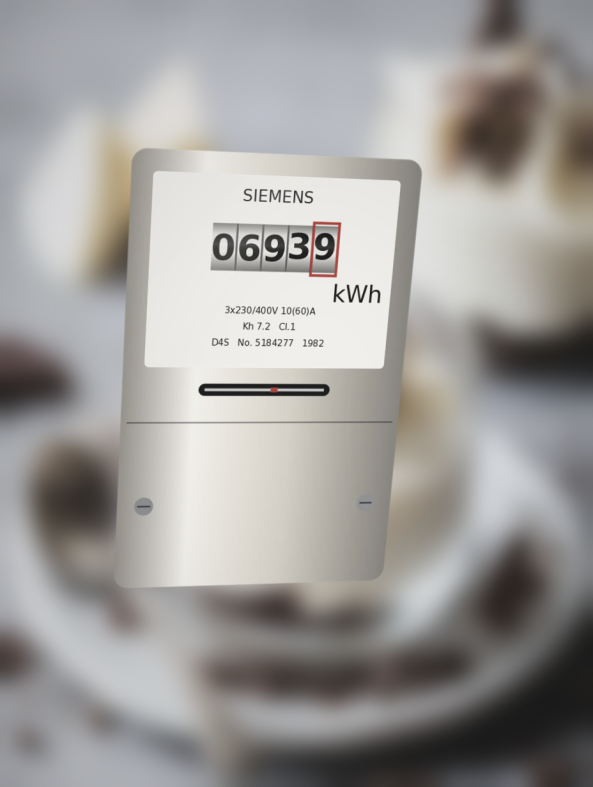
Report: value=693.9 unit=kWh
